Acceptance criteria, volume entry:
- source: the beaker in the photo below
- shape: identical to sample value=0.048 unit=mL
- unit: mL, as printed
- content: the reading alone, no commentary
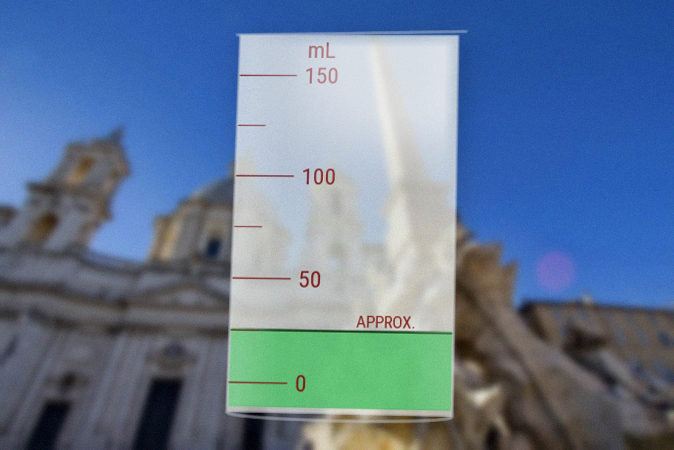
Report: value=25 unit=mL
